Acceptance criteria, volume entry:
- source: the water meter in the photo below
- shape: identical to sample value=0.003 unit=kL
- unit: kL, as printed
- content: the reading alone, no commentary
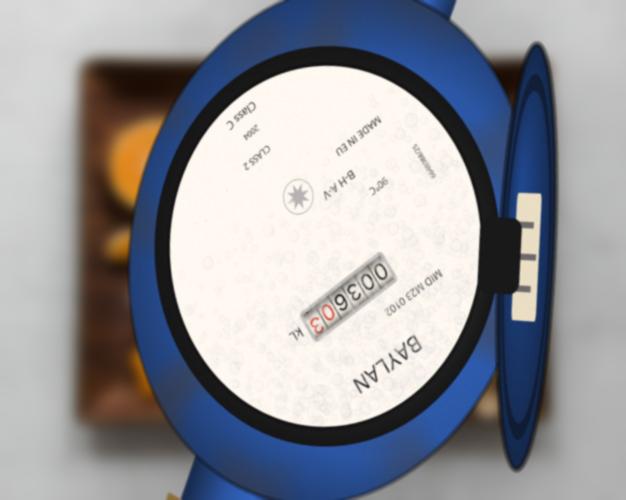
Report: value=36.03 unit=kL
